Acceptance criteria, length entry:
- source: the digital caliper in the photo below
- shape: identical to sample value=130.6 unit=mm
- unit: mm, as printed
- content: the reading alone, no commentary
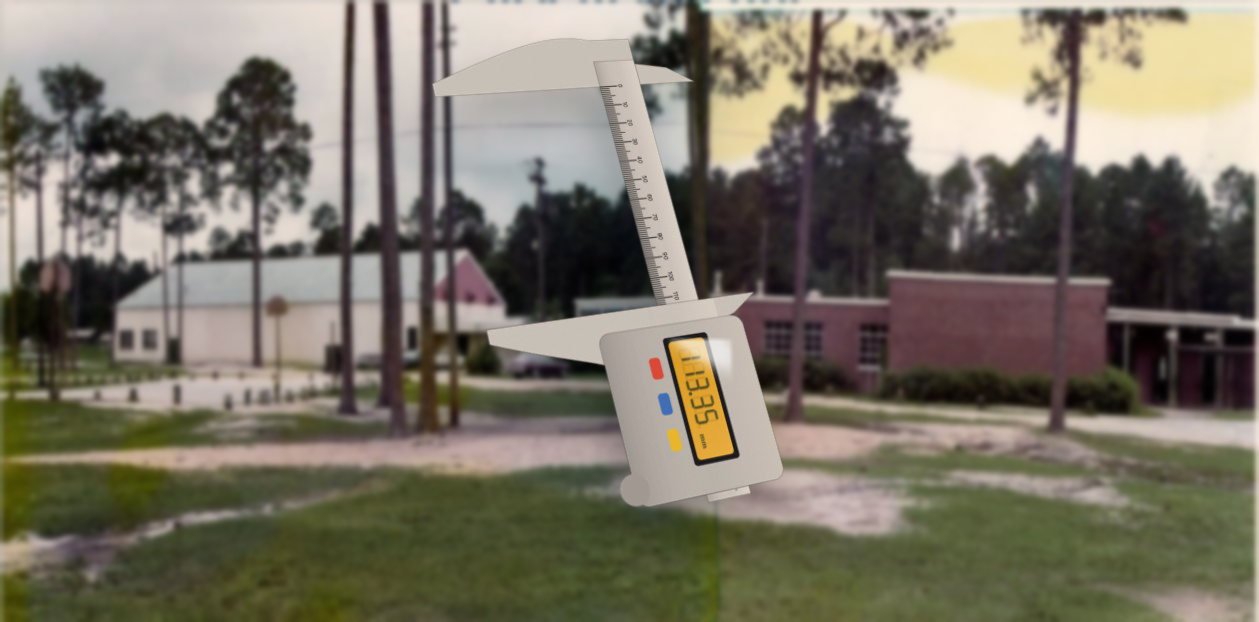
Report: value=113.35 unit=mm
